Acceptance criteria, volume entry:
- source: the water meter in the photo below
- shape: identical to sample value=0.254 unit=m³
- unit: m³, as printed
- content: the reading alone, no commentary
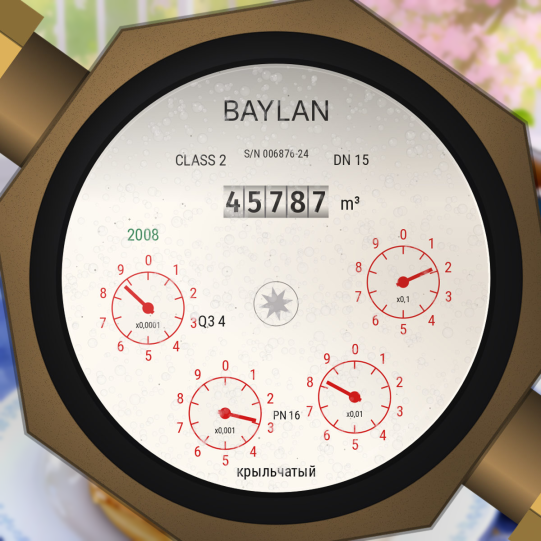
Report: value=45787.1828 unit=m³
